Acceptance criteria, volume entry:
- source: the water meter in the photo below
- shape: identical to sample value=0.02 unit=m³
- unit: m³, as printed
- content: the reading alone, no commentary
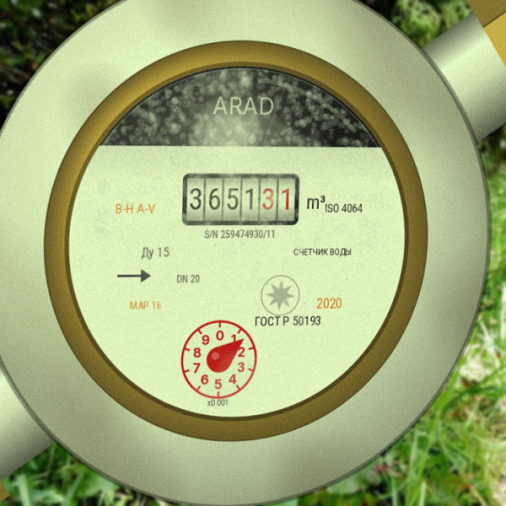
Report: value=3651.311 unit=m³
